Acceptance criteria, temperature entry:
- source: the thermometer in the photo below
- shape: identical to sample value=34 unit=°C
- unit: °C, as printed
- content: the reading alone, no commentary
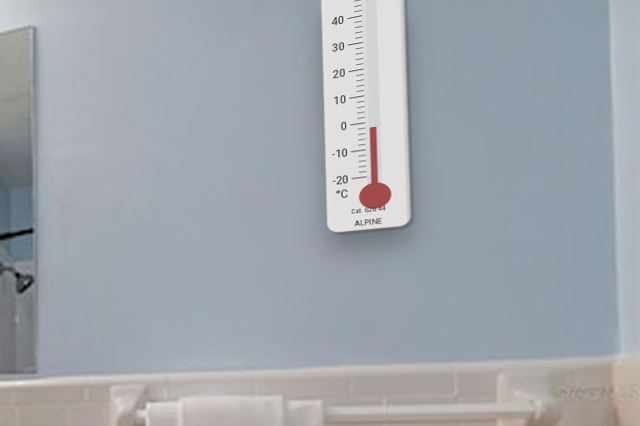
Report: value=-2 unit=°C
